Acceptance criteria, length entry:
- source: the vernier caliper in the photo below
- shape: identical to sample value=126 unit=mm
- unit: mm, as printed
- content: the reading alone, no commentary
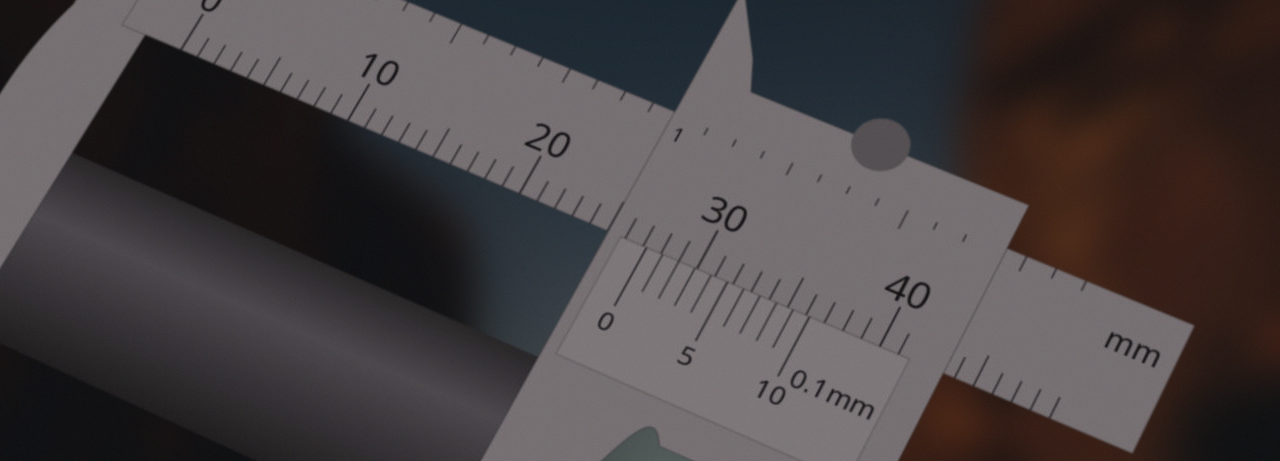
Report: value=27.2 unit=mm
